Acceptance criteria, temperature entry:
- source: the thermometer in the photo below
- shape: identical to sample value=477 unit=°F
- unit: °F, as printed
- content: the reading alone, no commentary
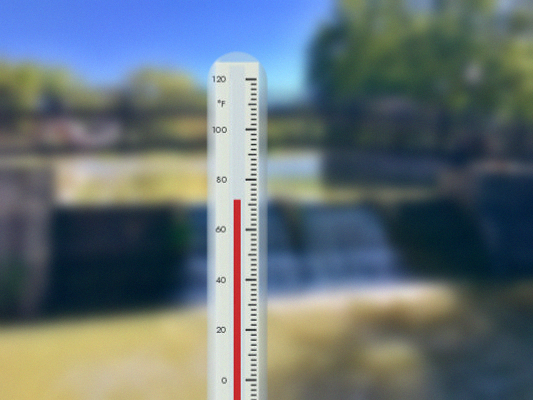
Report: value=72 unit=°F
